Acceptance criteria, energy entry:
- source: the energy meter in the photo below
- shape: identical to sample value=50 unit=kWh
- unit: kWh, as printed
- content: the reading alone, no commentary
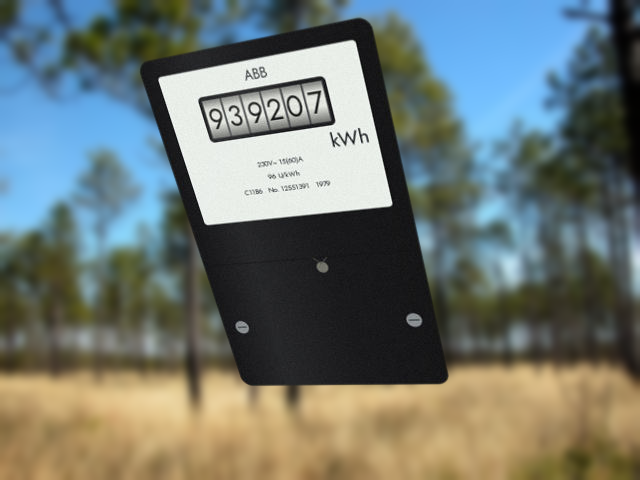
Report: value=939207 unit=kWh
